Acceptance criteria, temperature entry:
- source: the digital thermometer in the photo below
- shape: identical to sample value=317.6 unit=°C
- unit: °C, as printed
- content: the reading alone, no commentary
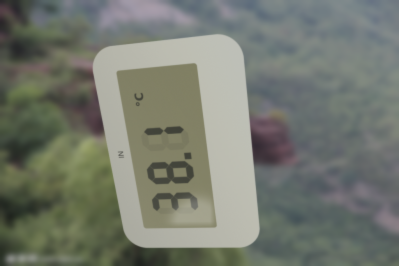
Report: value=38.1 unit=°C
